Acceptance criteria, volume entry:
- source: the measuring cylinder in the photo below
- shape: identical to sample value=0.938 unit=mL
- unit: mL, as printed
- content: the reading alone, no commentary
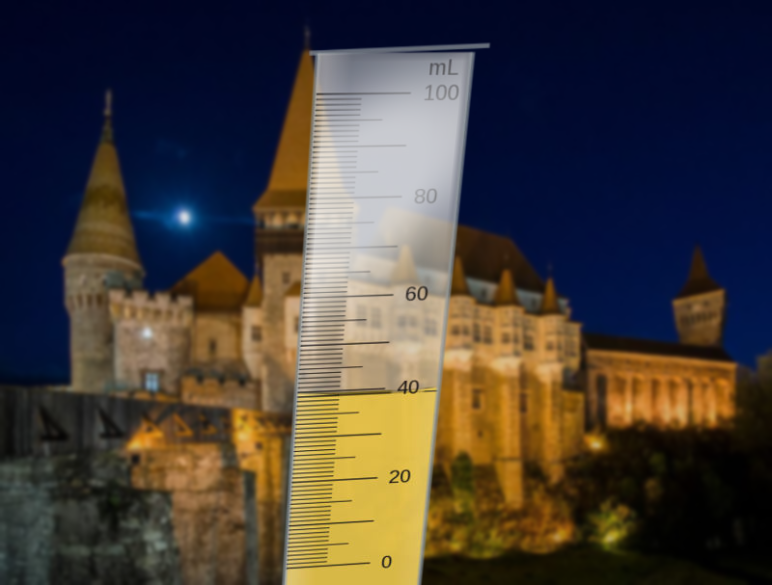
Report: value=39 unit=mL
